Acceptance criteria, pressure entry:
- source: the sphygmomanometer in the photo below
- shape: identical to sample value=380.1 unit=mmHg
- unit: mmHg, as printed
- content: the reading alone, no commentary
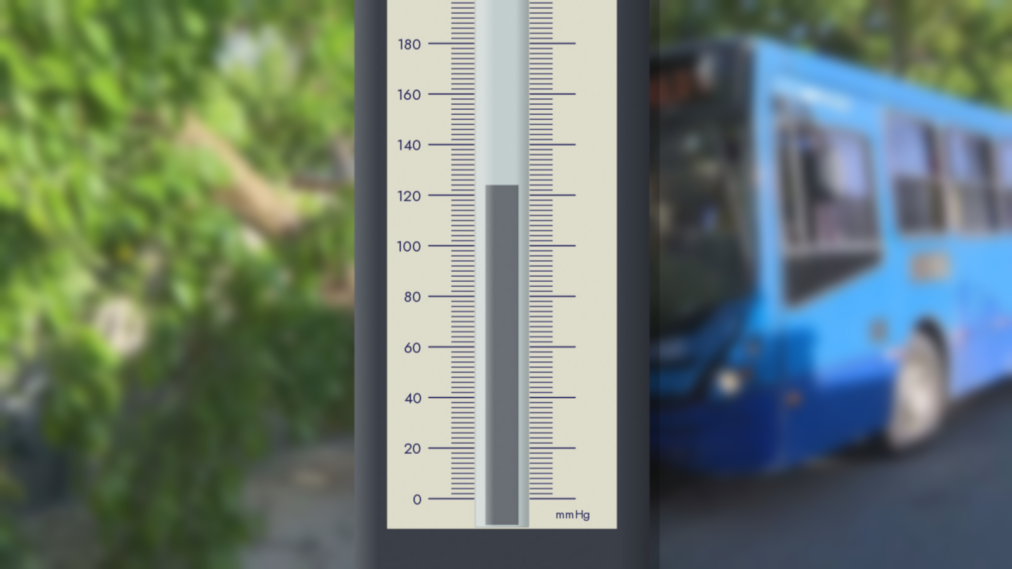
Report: value=124 unit=mmHg
